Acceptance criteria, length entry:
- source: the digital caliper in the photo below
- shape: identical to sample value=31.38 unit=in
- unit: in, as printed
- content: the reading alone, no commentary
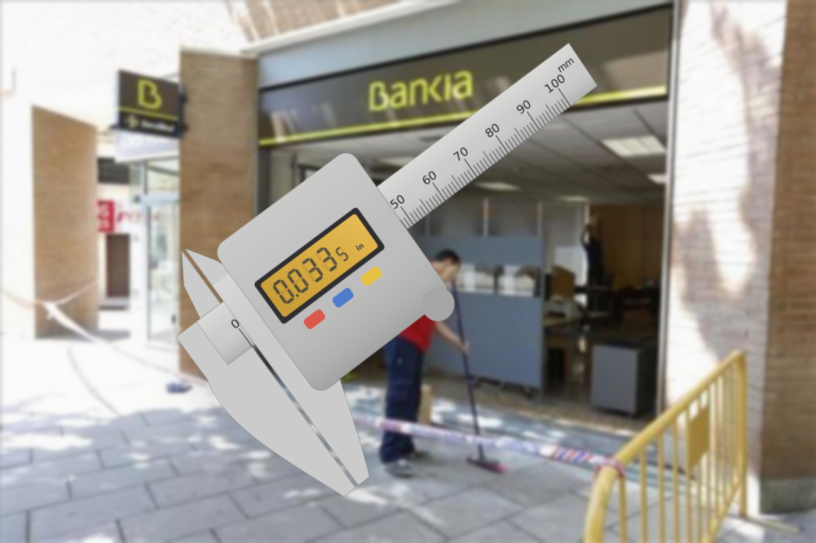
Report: value=0.0335 unit=in
